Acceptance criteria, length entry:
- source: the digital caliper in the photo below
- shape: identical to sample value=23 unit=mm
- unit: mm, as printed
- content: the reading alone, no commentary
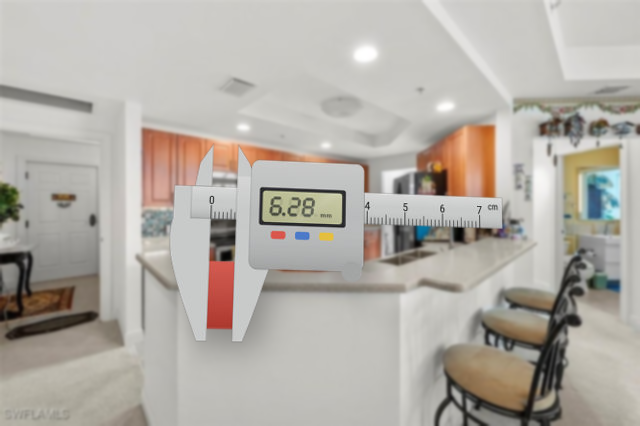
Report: value=6.28 unit=mm
